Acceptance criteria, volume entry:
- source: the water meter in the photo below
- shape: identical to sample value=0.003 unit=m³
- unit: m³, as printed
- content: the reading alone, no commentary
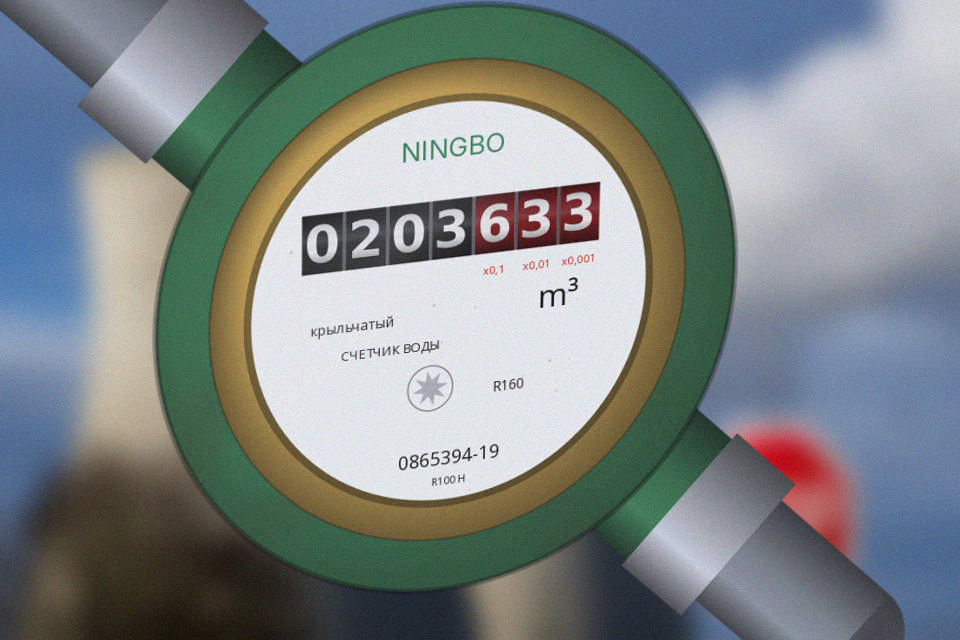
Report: value=203.633 unit=m³
